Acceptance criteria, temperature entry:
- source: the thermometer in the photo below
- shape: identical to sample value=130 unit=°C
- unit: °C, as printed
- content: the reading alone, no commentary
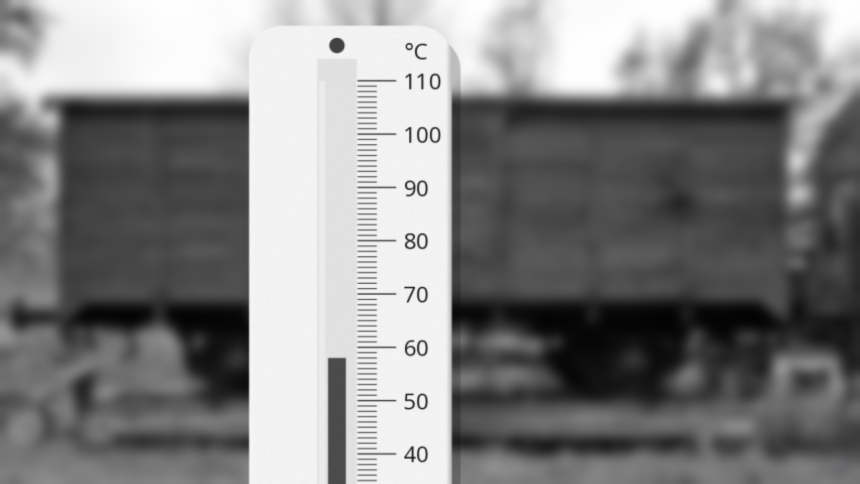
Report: value=58 unit=°C
